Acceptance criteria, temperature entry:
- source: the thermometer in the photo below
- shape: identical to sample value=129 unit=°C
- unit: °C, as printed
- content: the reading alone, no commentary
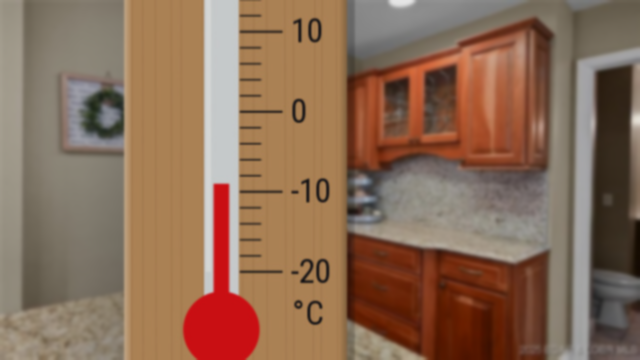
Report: value=-9 unit=°C
